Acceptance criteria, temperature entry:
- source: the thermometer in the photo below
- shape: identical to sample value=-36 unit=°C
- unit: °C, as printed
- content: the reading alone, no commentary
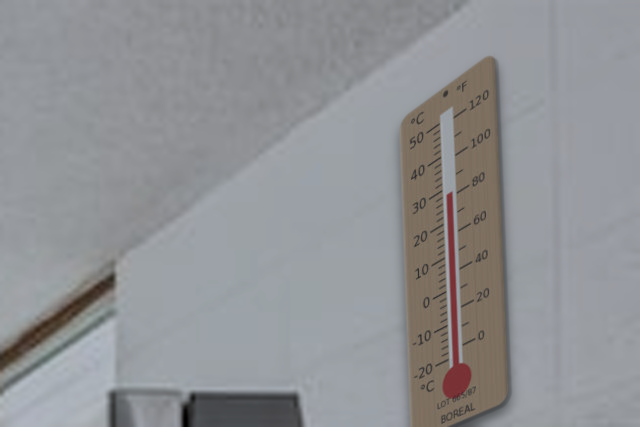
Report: value=28 unit=°C
